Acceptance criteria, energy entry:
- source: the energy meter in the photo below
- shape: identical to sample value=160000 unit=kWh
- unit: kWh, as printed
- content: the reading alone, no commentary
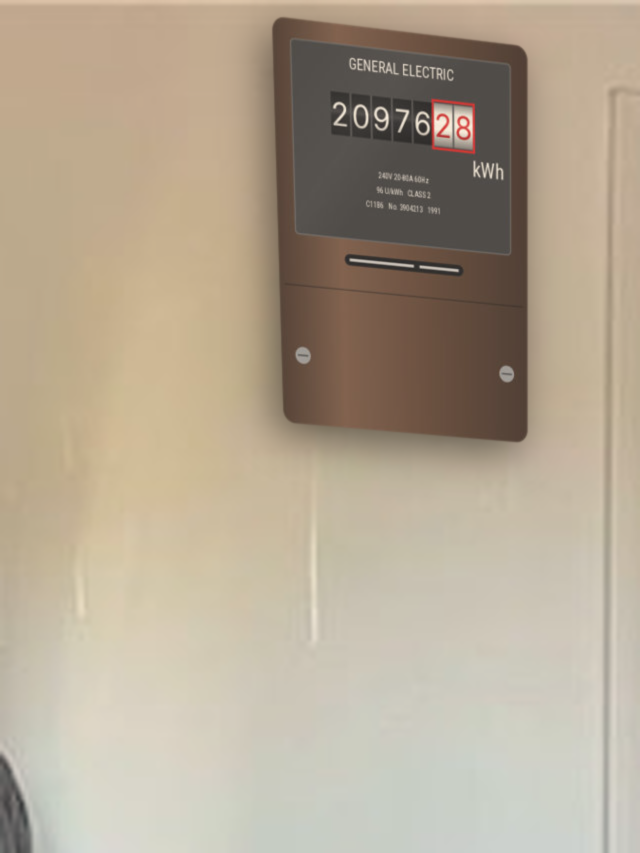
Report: value=20976.28 unit=kWh
